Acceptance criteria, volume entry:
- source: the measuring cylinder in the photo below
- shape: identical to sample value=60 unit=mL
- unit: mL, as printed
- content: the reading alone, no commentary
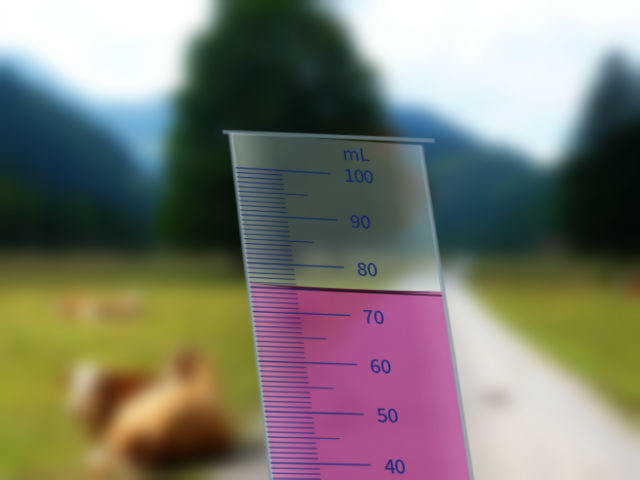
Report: value=75 unit=mL
